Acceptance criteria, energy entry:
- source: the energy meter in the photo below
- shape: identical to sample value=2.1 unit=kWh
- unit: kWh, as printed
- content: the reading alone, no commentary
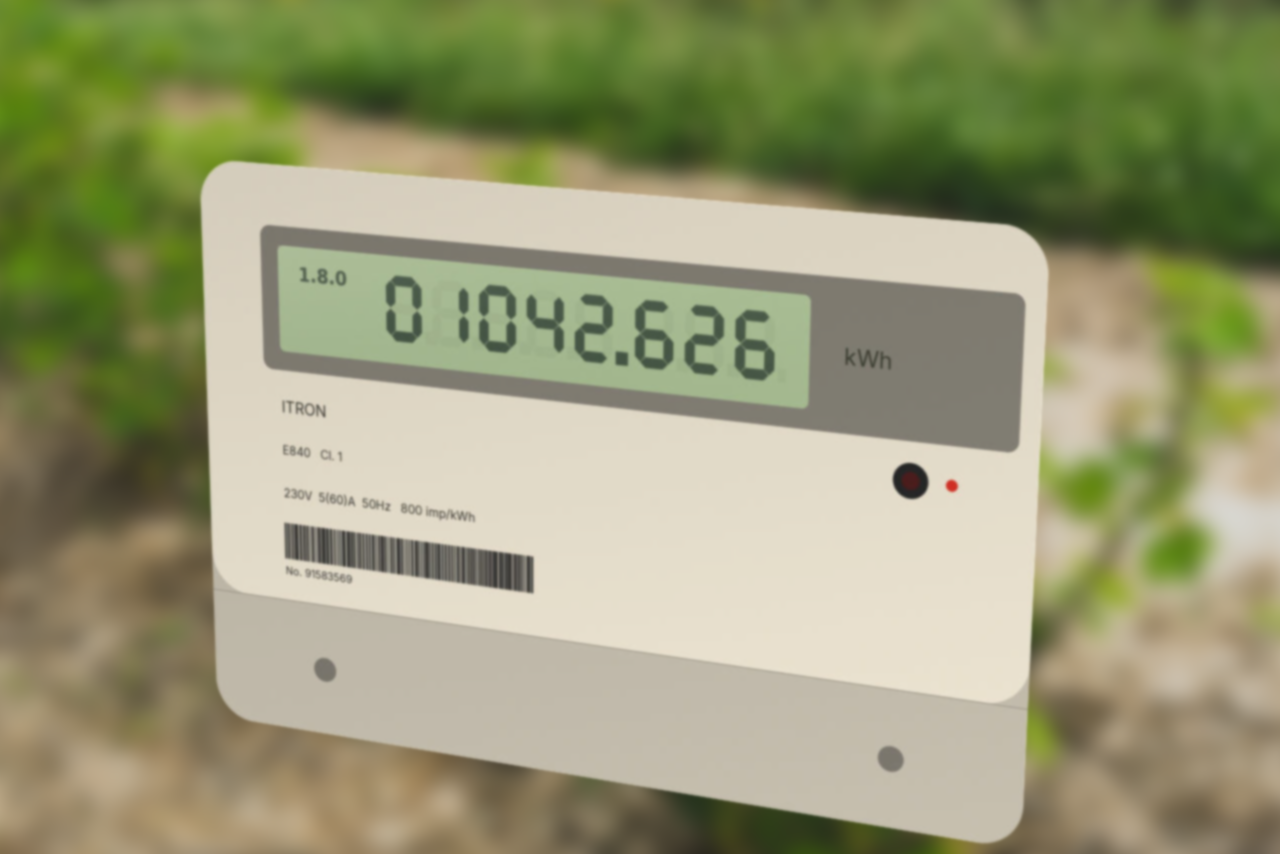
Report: value=1042.626 unit=kWh
